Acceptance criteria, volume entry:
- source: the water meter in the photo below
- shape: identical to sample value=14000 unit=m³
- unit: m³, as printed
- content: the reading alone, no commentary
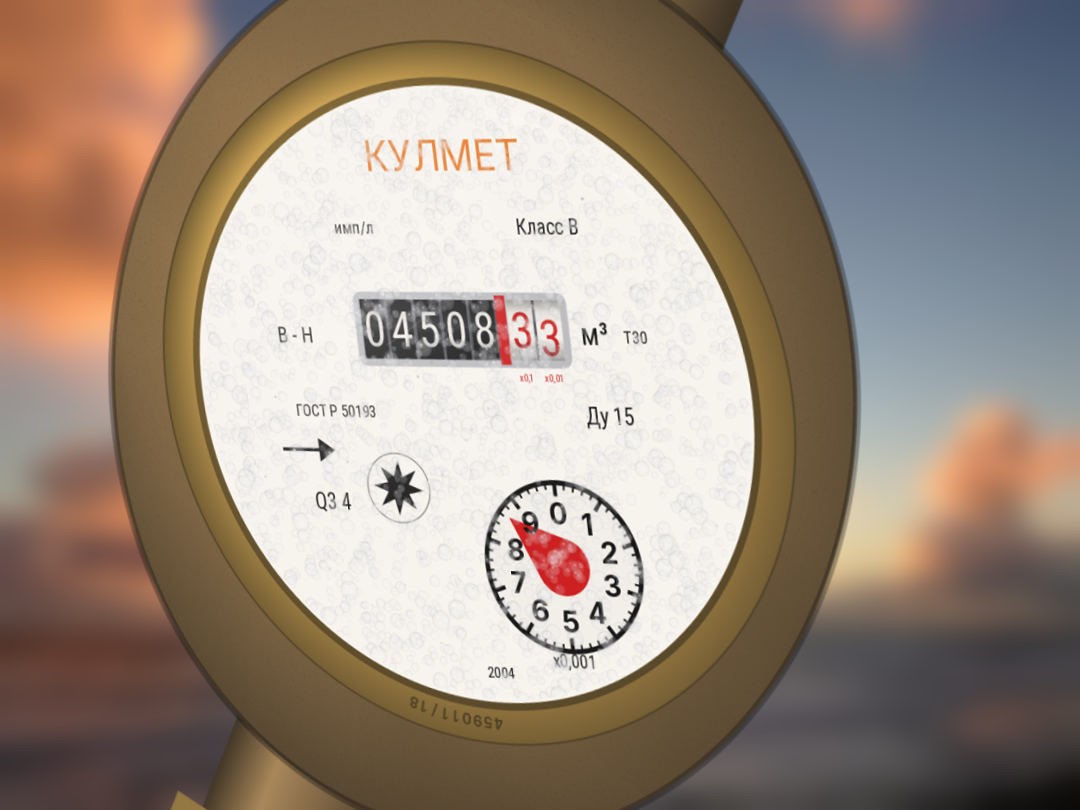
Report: value=4508.328 unit=m³
